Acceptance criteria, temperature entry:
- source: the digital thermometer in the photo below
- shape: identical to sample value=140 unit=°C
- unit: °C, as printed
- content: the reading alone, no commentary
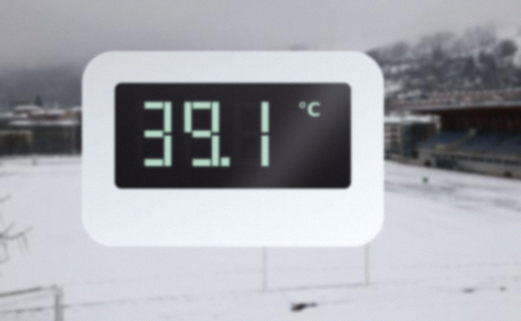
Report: value=39.1 unit=°C
